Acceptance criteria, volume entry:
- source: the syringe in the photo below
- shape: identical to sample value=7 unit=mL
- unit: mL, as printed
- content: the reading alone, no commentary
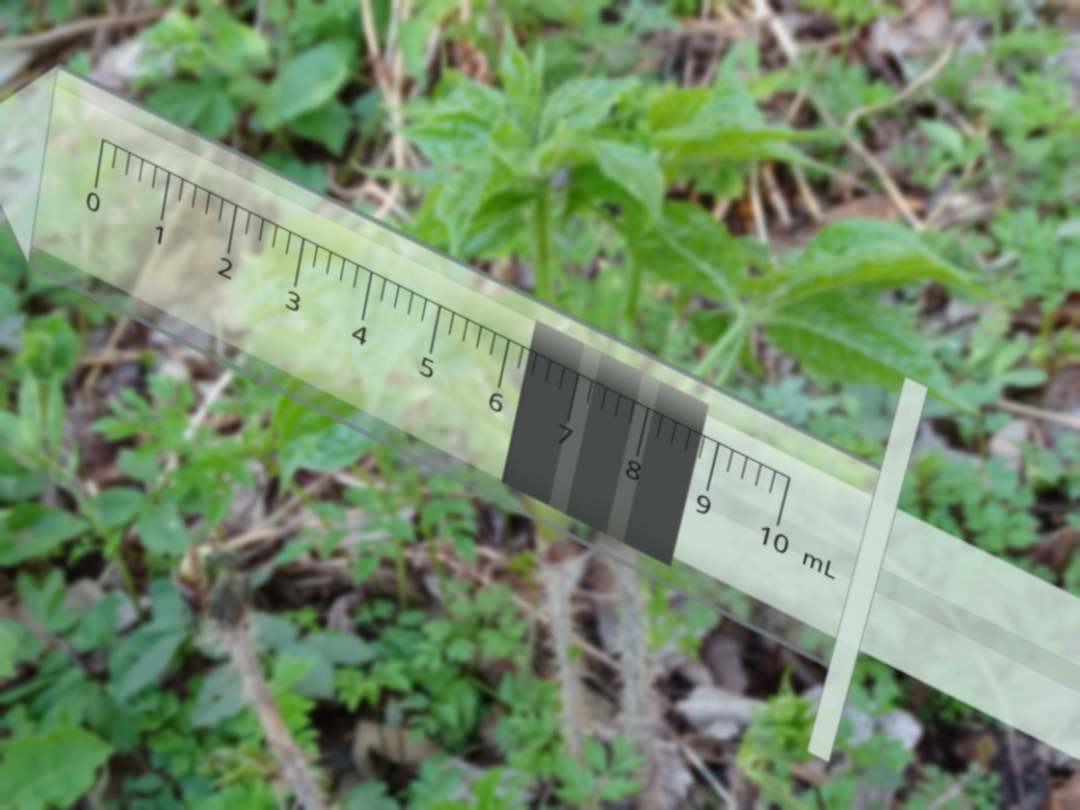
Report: value=6.3 unit=mL
